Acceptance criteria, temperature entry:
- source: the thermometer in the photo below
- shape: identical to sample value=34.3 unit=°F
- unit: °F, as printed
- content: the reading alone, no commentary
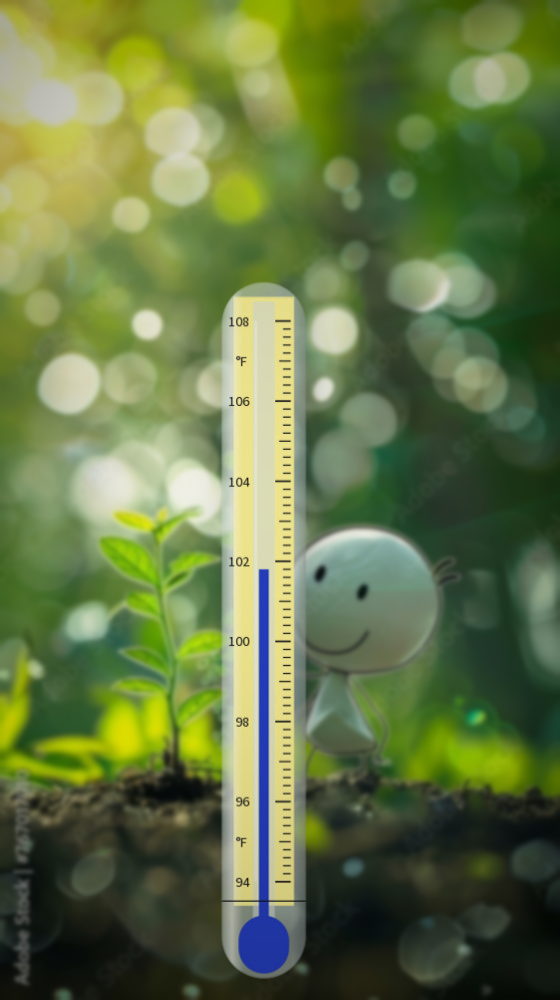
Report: value=101.8 unit=°F
